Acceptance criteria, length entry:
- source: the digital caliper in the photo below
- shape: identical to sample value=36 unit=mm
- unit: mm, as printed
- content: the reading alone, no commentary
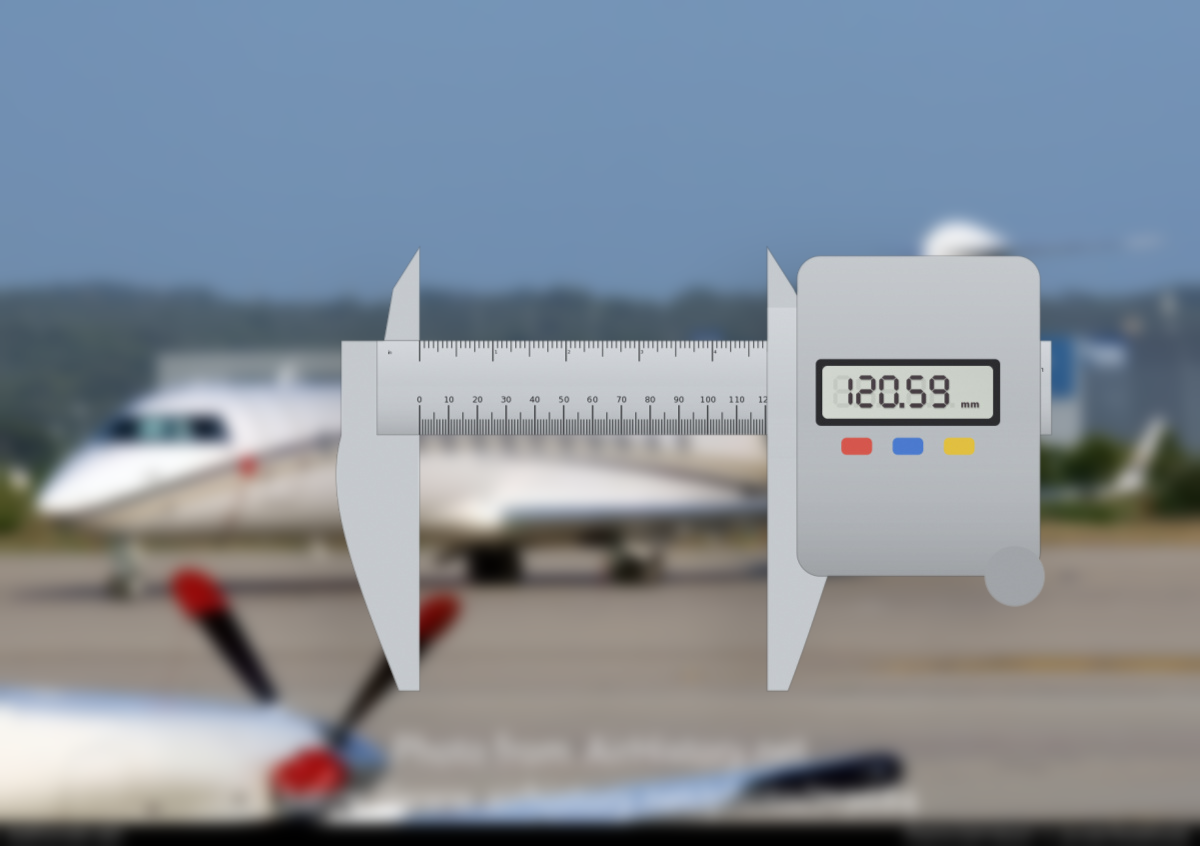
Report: value=120.59 unit=mm
